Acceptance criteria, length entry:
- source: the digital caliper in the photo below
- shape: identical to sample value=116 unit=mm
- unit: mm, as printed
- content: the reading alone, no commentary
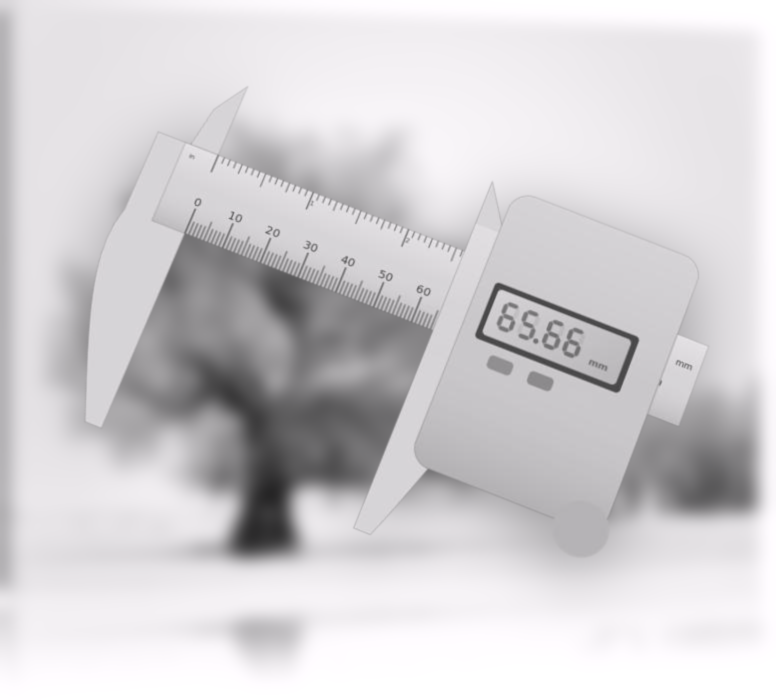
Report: value=65.66 unit=mm
